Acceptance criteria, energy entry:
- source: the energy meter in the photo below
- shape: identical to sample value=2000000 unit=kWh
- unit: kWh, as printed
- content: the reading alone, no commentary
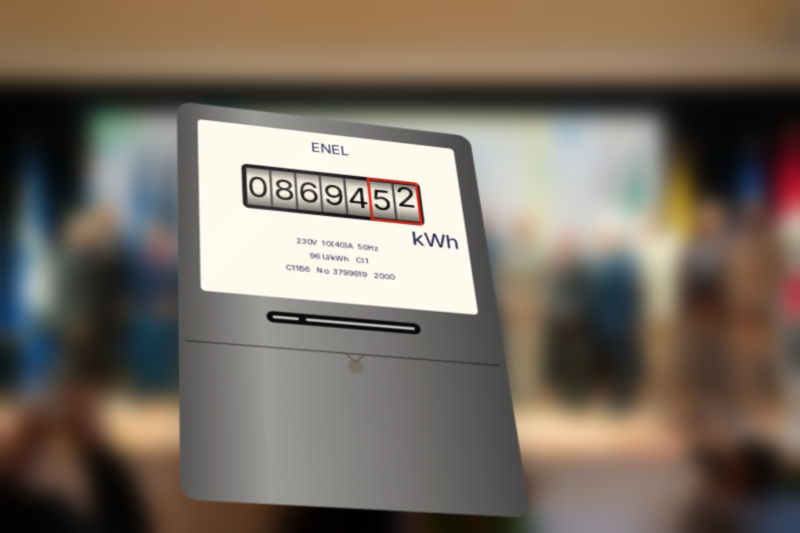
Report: value=8694.52 unit=kWh
